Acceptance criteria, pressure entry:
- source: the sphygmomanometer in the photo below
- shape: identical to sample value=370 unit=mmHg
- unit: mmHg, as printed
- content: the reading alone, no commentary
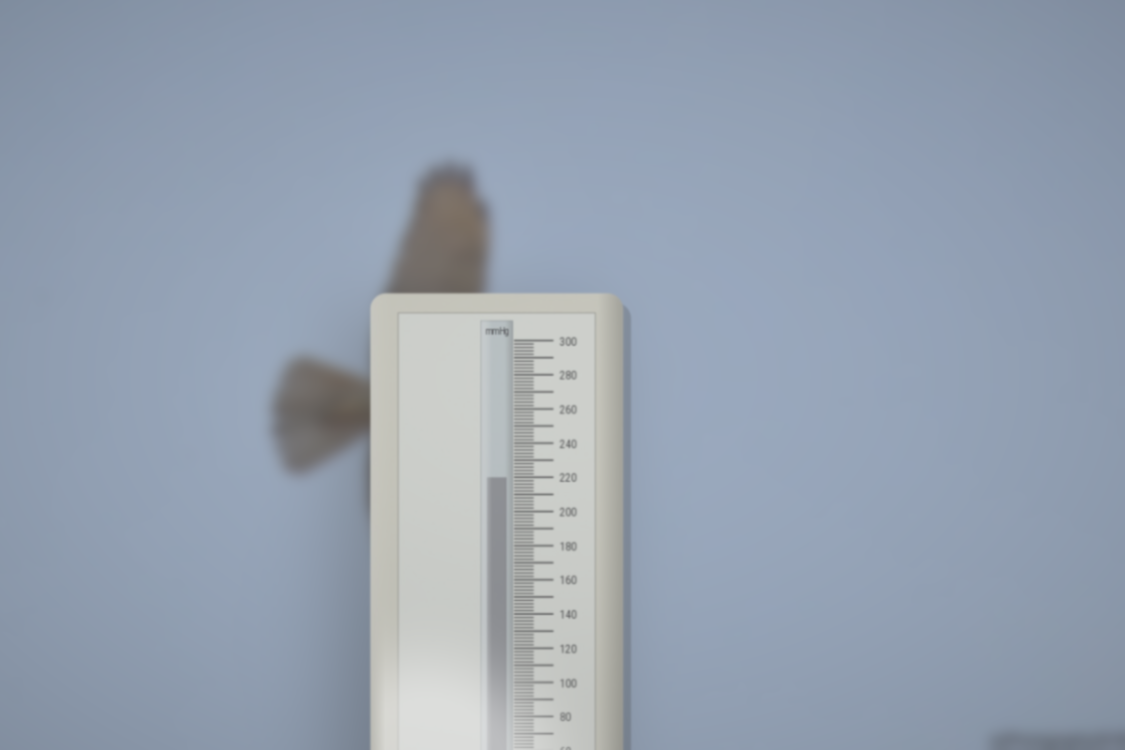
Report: value=220 unit=mmHg
